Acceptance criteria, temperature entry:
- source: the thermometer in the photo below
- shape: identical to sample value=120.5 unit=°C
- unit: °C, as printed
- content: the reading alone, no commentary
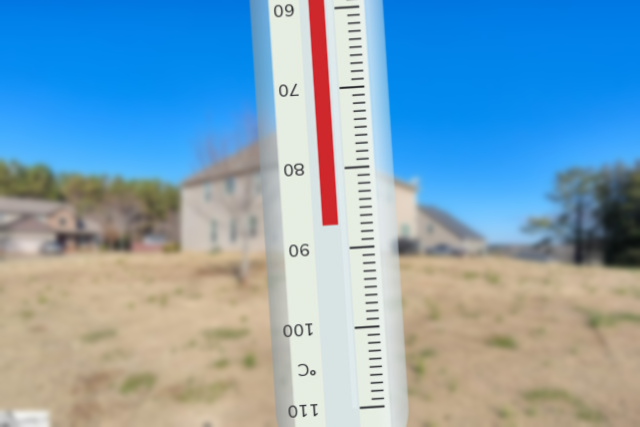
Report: value=87 unit=°C
